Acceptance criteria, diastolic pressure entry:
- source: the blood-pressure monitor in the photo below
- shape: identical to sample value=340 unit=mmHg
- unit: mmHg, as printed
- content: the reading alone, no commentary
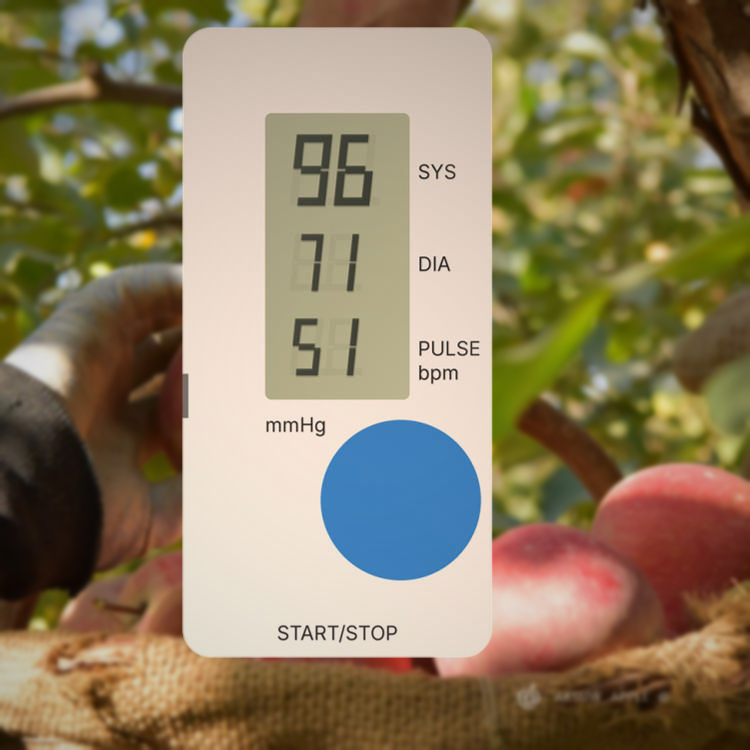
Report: value=71 unit=mmHg
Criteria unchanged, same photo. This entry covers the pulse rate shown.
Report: value=51 unit=bpm
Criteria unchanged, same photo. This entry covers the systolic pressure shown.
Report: value=96 unit=mmHg
